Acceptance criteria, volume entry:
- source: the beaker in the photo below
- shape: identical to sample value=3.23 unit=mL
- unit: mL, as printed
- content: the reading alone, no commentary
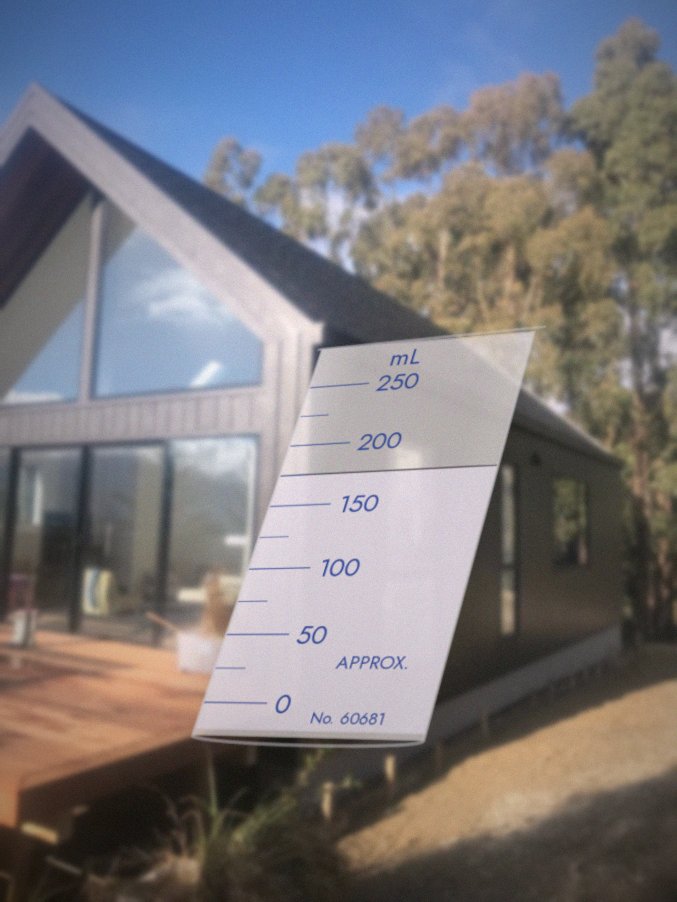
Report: value=175 unit=mL
